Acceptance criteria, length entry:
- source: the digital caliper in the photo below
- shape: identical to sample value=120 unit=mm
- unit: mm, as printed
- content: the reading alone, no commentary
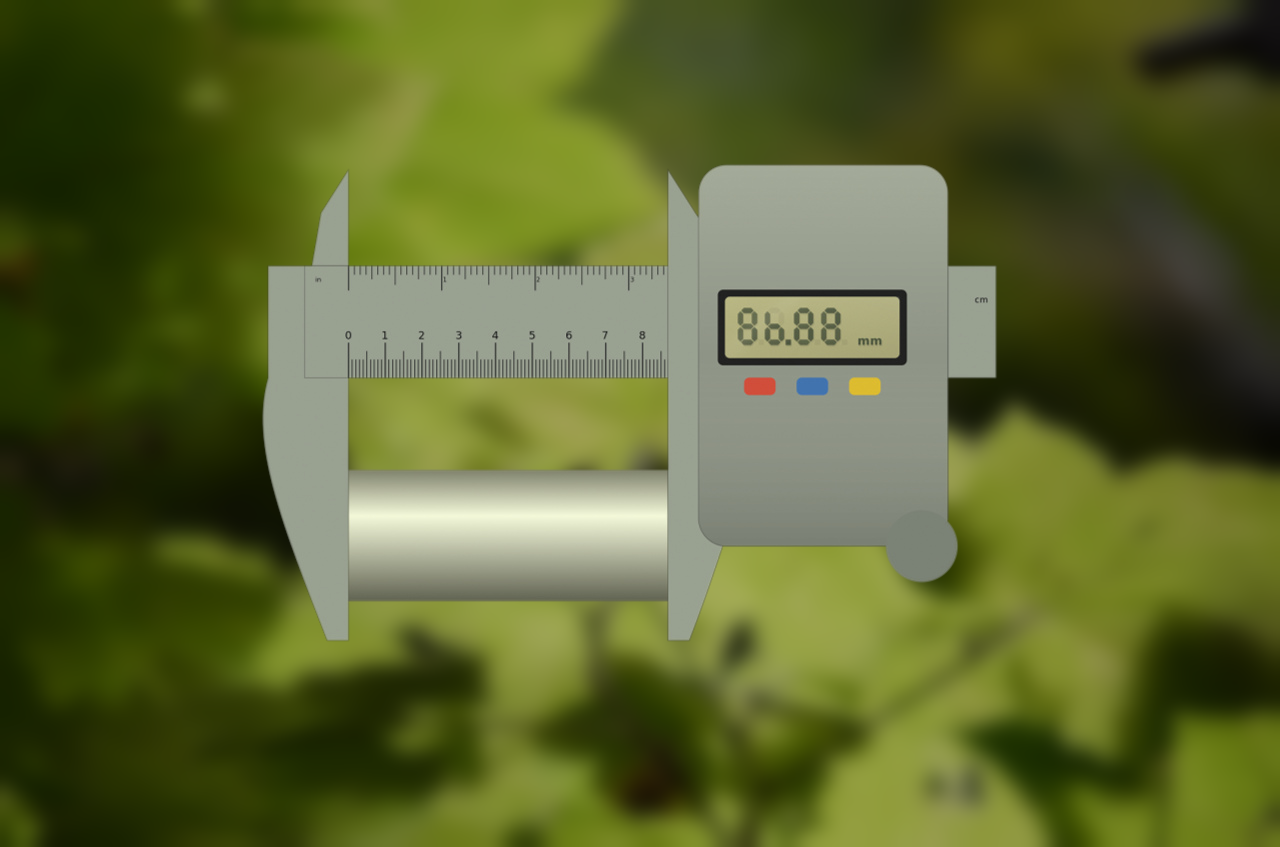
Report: value=86.88 unit=mm
